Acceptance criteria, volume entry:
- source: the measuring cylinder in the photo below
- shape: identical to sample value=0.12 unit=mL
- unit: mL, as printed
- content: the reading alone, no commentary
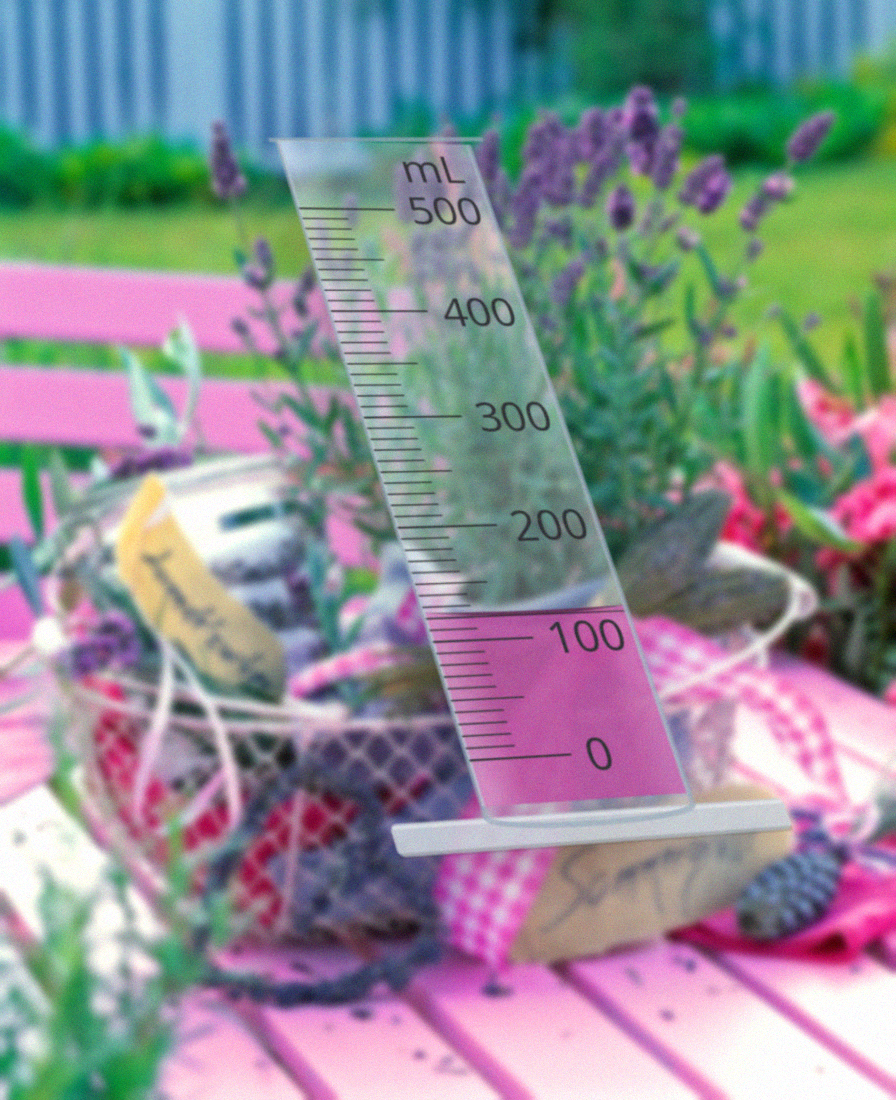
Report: value=120 unit=mL
